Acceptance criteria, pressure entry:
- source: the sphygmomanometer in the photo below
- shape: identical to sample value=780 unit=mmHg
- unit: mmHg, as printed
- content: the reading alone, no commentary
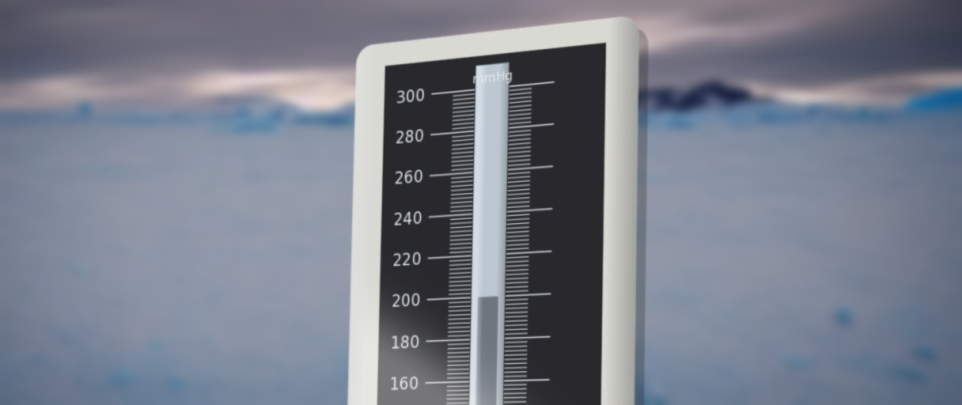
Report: value=200 unit=mmHg
